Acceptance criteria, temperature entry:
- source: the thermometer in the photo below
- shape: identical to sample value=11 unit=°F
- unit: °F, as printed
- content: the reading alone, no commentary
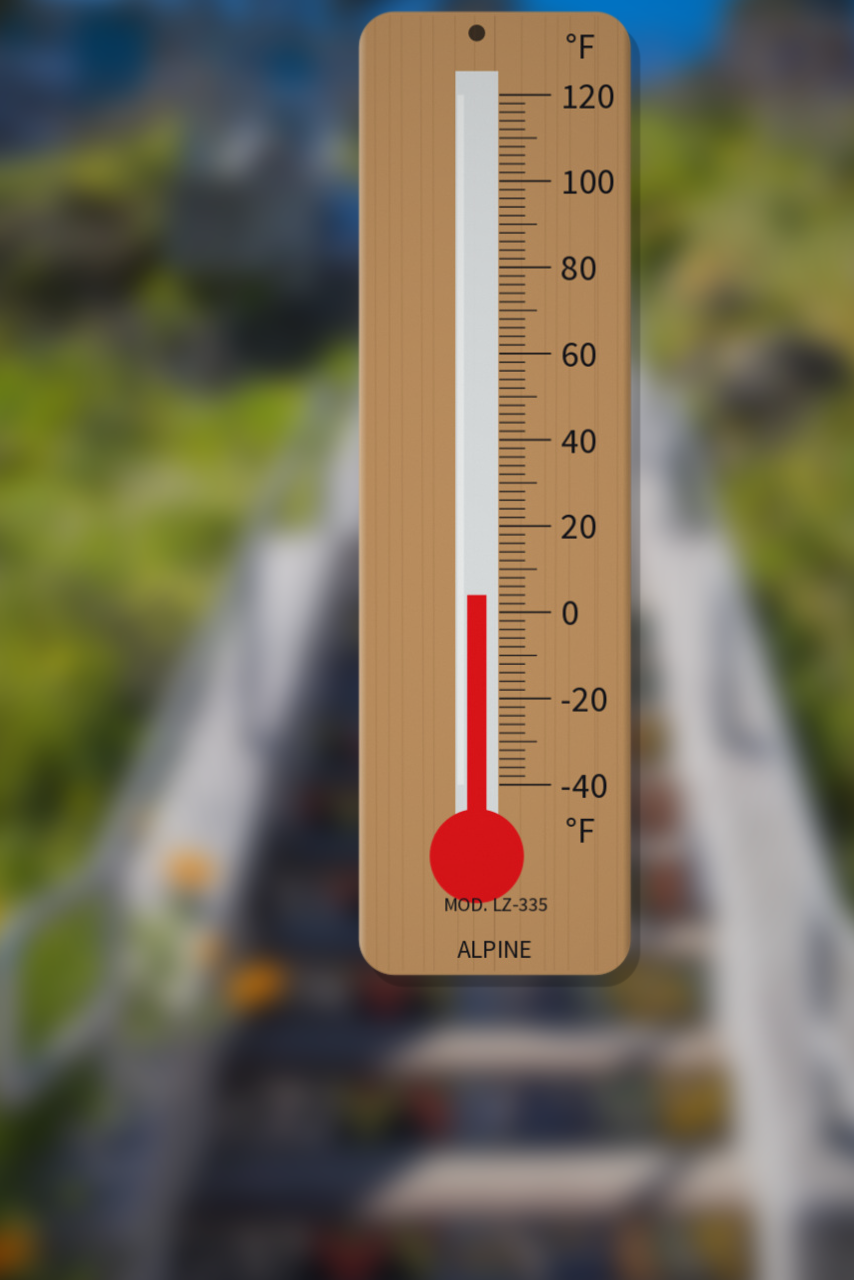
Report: value=4 unit=°F
